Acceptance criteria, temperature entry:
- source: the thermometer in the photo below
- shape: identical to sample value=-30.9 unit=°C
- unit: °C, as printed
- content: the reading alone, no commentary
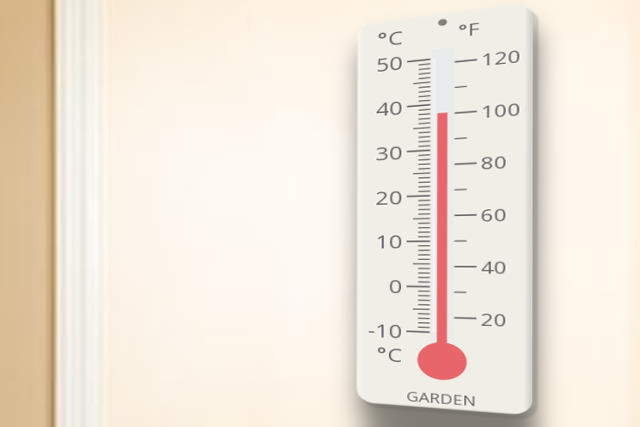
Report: value=38 unit=°C
